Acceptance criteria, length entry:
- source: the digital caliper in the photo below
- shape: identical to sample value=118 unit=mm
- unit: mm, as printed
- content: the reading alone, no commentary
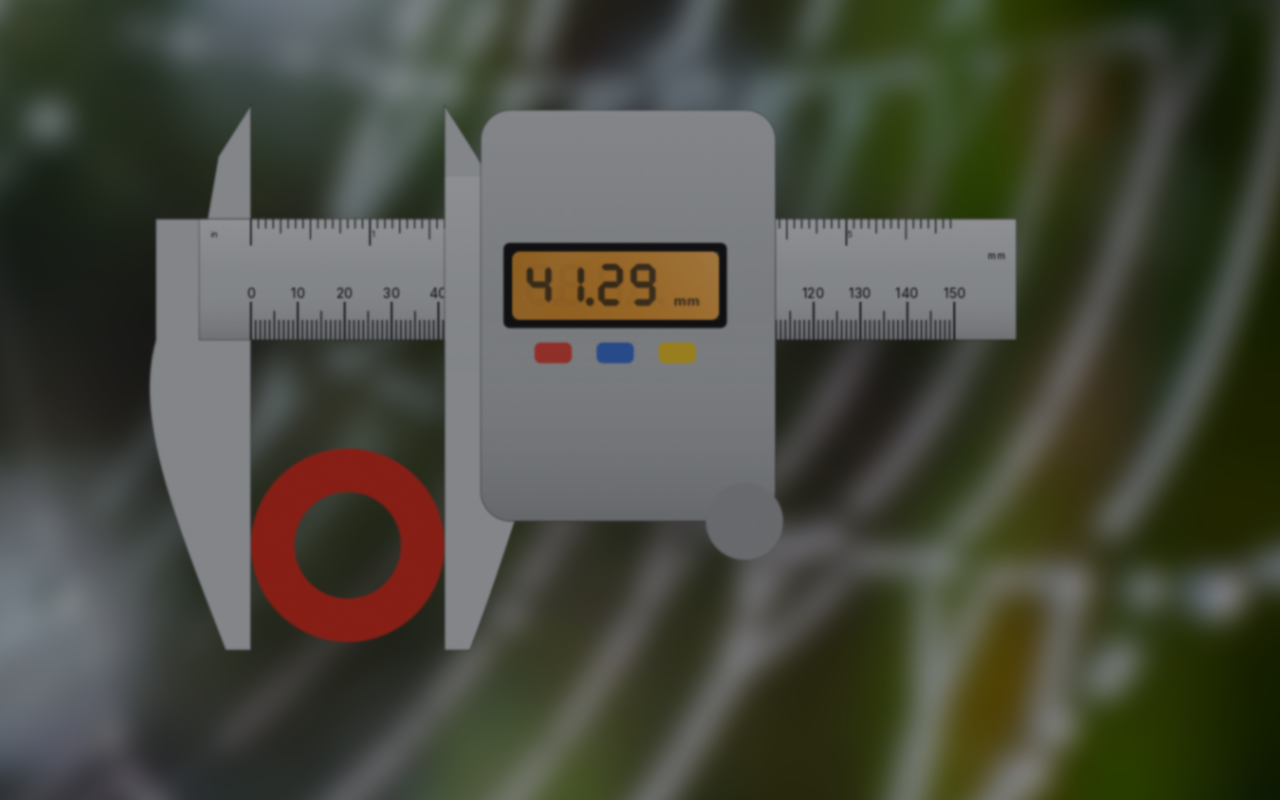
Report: value=41.29 unit=mm
